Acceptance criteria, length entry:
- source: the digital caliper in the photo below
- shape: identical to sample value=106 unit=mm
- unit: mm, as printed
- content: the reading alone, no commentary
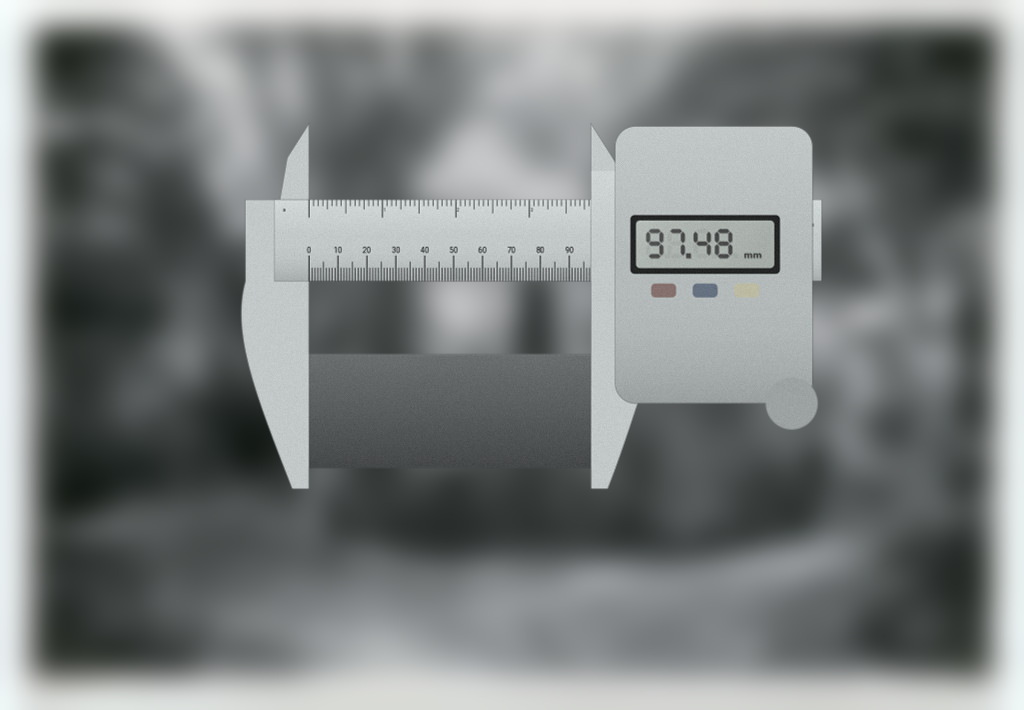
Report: value=97.48 unit=mm
